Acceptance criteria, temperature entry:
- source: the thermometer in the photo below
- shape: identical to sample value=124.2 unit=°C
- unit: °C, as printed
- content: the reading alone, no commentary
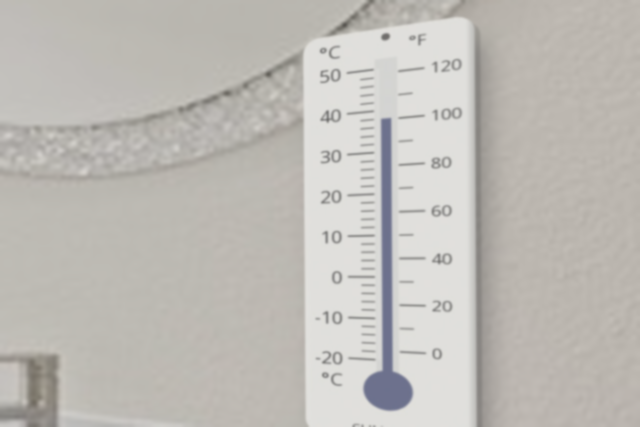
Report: value=38 unit=°C
